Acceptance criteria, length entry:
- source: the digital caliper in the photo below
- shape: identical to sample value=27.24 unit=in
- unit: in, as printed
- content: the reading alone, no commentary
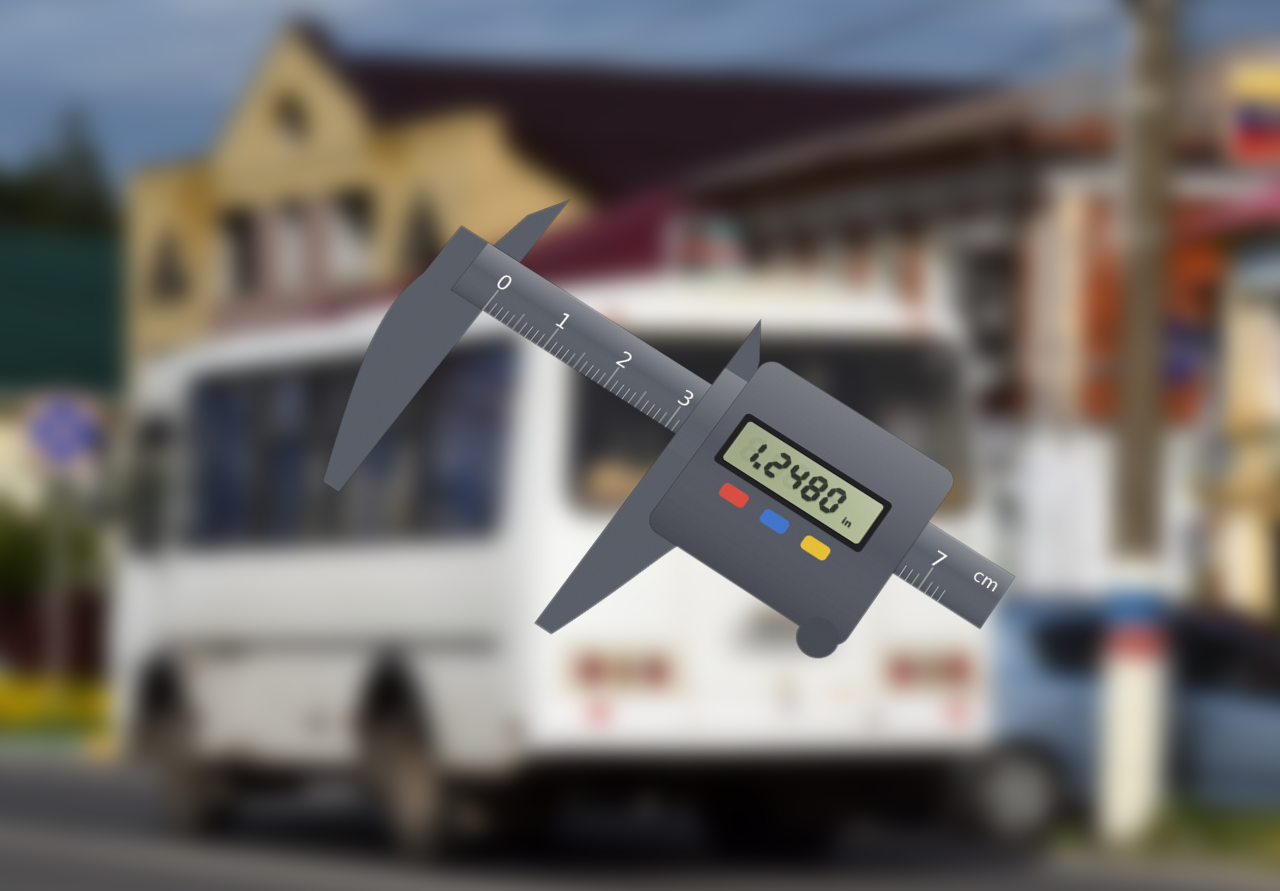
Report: value=1.2480 unit=in
